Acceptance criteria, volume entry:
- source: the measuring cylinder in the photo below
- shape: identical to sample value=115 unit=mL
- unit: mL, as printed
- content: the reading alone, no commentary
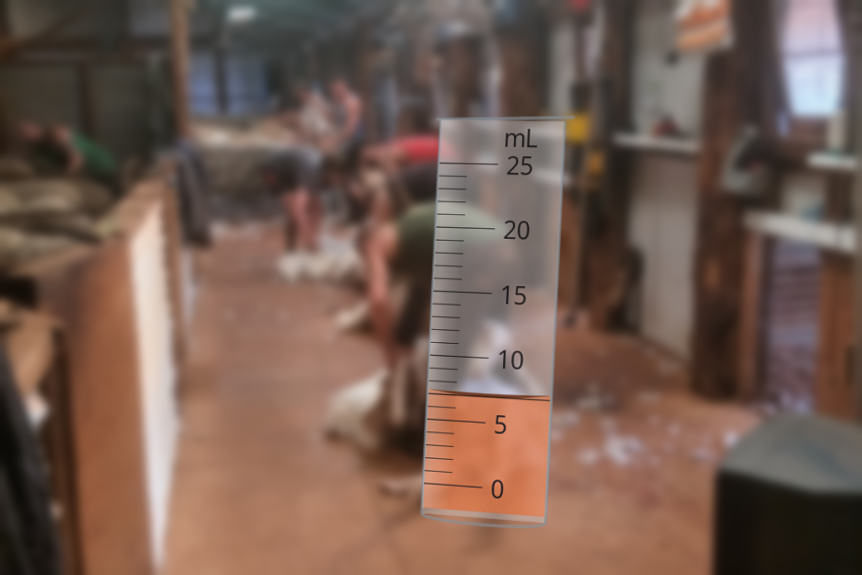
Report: value=7 unit=mL
